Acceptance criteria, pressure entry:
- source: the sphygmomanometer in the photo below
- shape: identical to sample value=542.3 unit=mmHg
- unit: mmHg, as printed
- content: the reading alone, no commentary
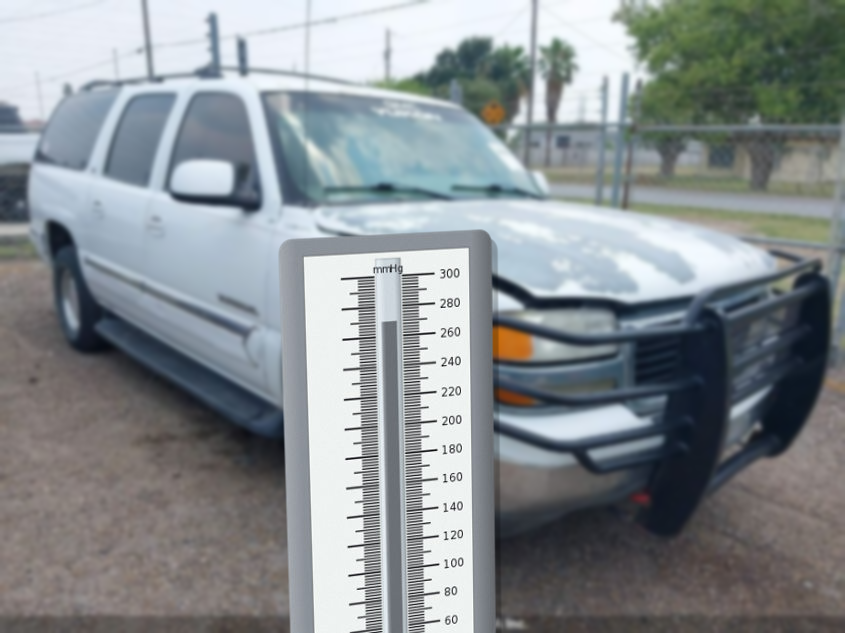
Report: value=270 unit=mmHg
